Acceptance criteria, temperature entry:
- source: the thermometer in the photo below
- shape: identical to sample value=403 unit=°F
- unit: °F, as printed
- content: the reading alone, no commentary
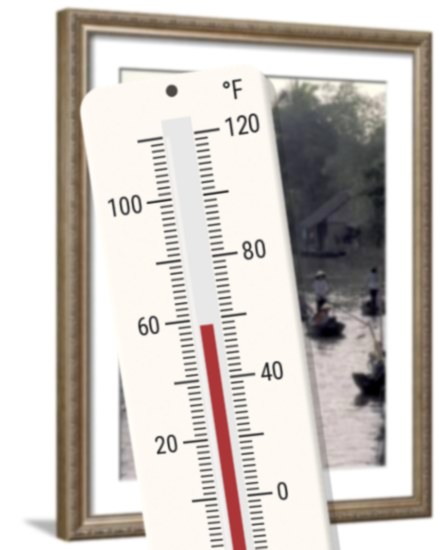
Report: value=58 unit=°F
